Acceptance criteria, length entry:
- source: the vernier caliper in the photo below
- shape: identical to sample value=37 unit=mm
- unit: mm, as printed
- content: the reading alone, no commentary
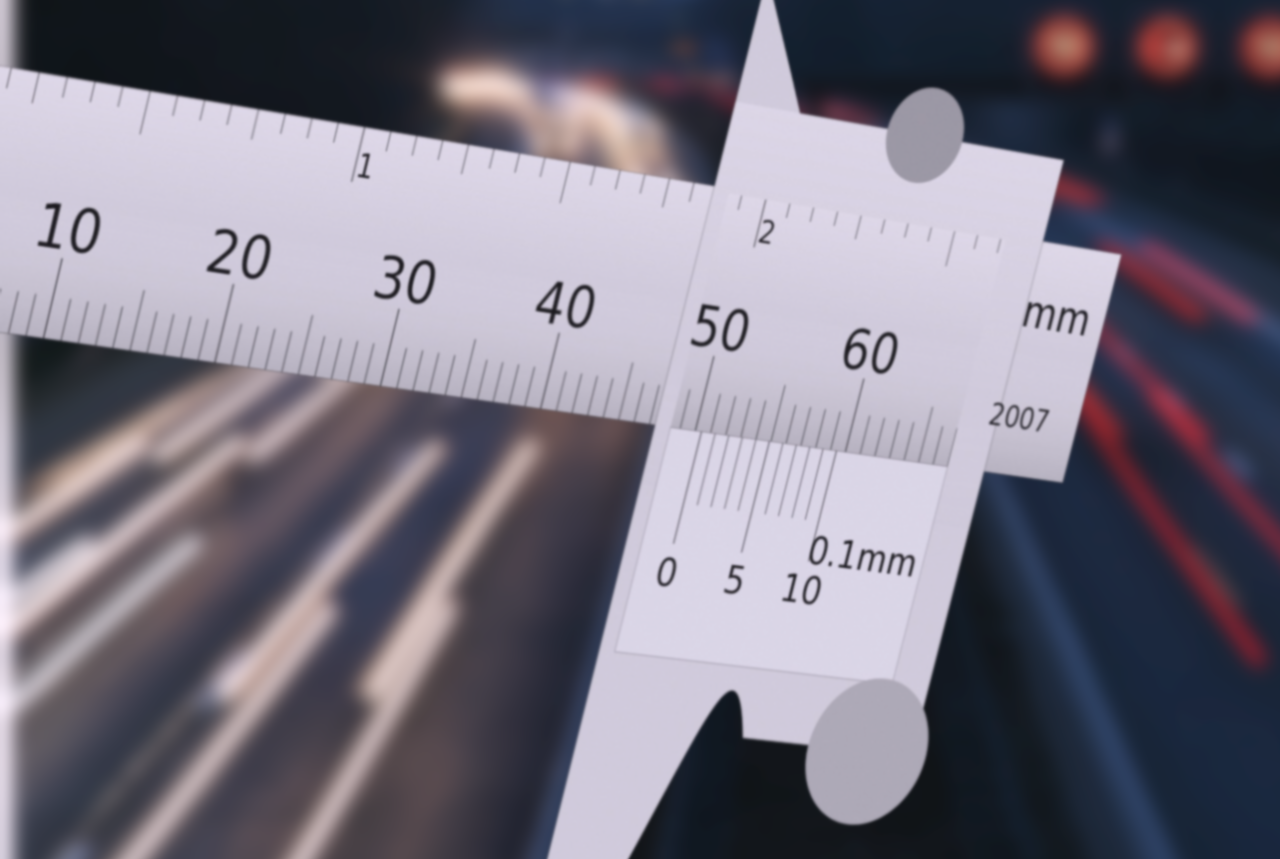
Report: value=50.4 unit=mm
